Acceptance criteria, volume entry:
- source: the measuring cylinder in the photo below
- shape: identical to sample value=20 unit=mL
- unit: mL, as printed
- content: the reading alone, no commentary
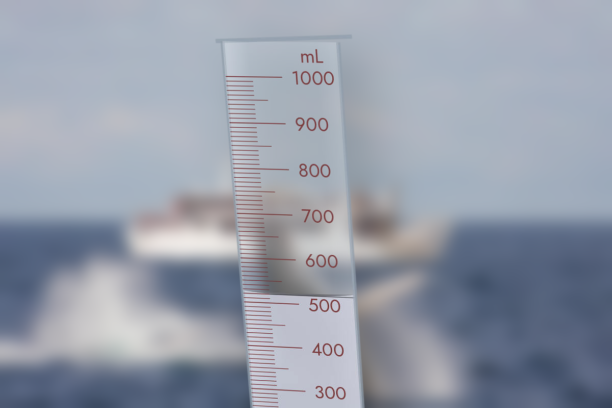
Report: value=520 unit=mL
